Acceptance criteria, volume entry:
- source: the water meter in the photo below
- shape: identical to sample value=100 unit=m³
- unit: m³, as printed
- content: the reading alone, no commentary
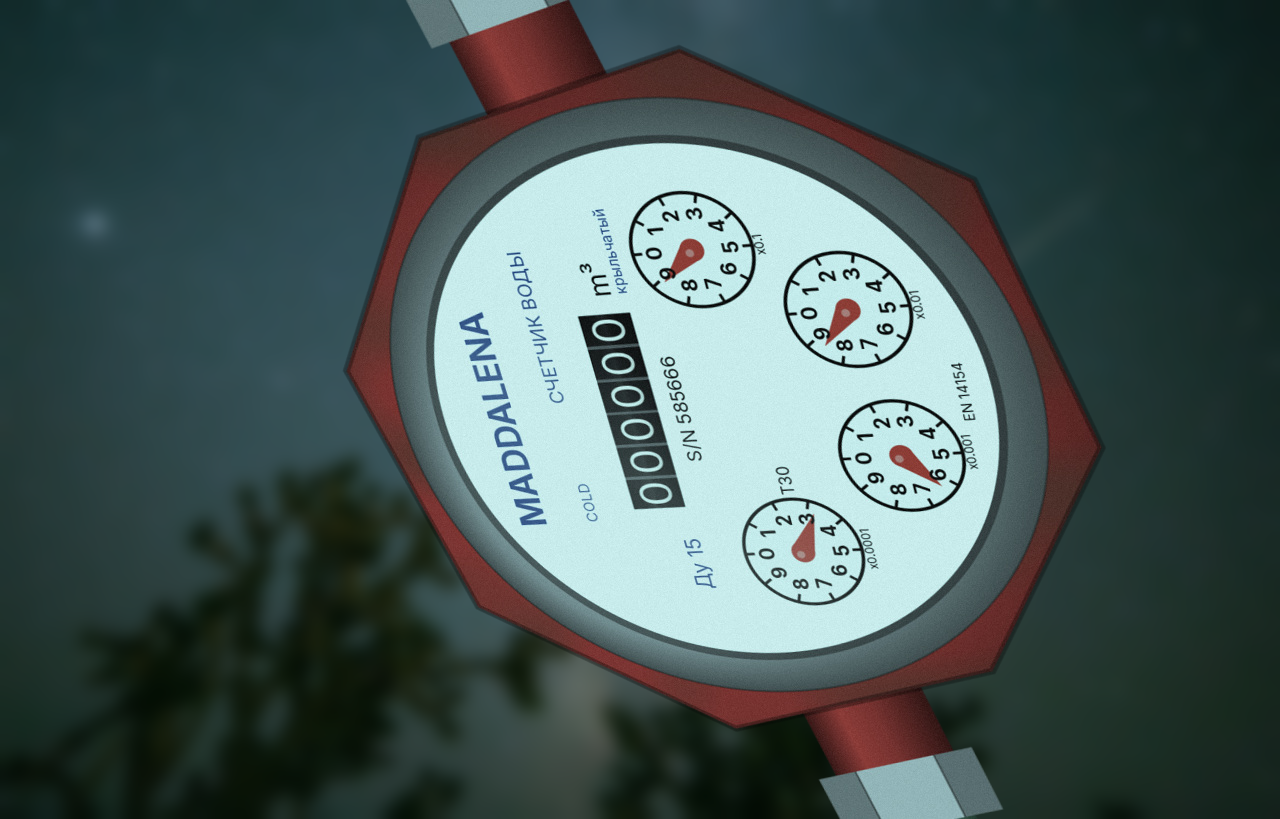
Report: value=0.8863 unit=m³
